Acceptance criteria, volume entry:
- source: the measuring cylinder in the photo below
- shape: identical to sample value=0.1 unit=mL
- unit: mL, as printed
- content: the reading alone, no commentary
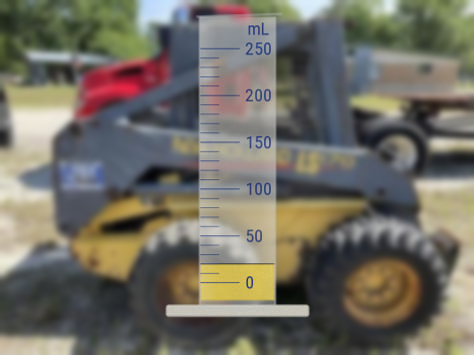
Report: value=20 unit=mL
